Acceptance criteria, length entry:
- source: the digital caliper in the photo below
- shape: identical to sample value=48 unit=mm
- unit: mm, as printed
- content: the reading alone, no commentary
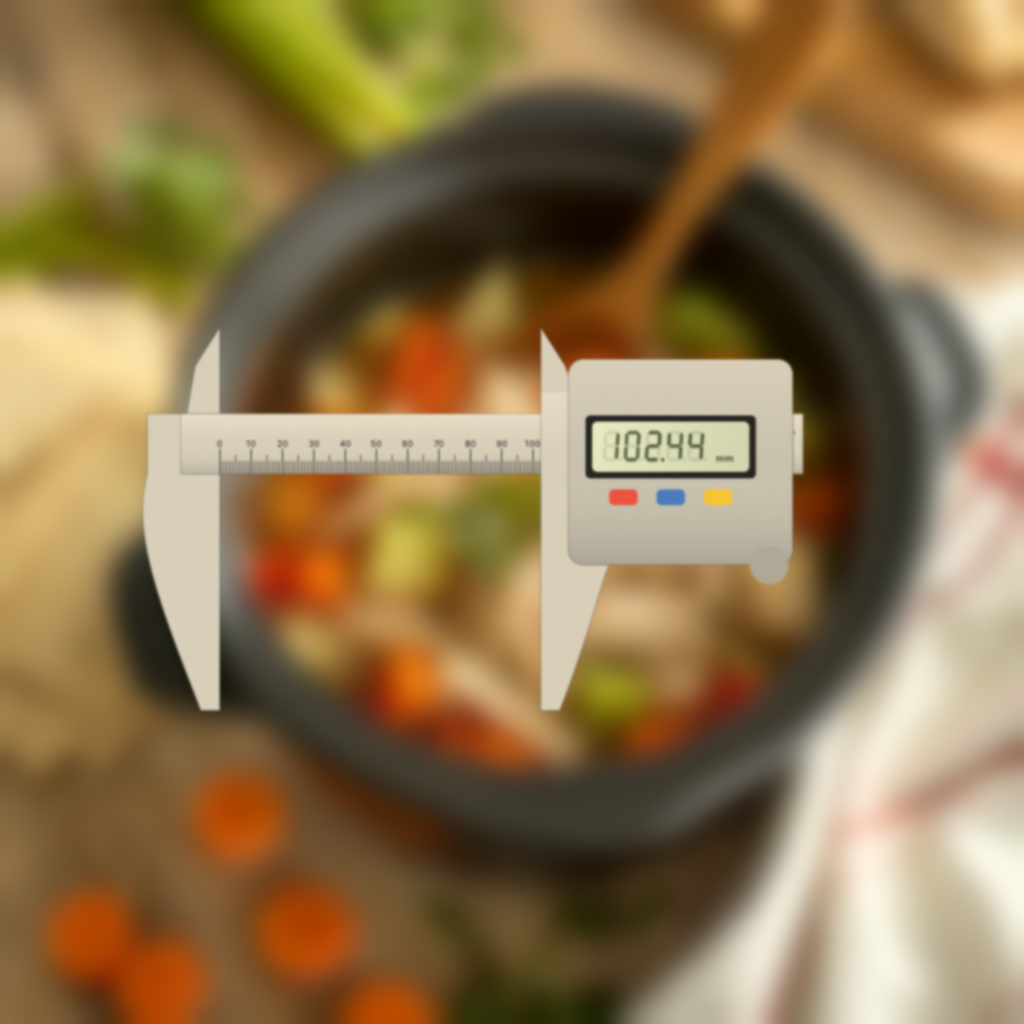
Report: value=102.44 unit=mm
